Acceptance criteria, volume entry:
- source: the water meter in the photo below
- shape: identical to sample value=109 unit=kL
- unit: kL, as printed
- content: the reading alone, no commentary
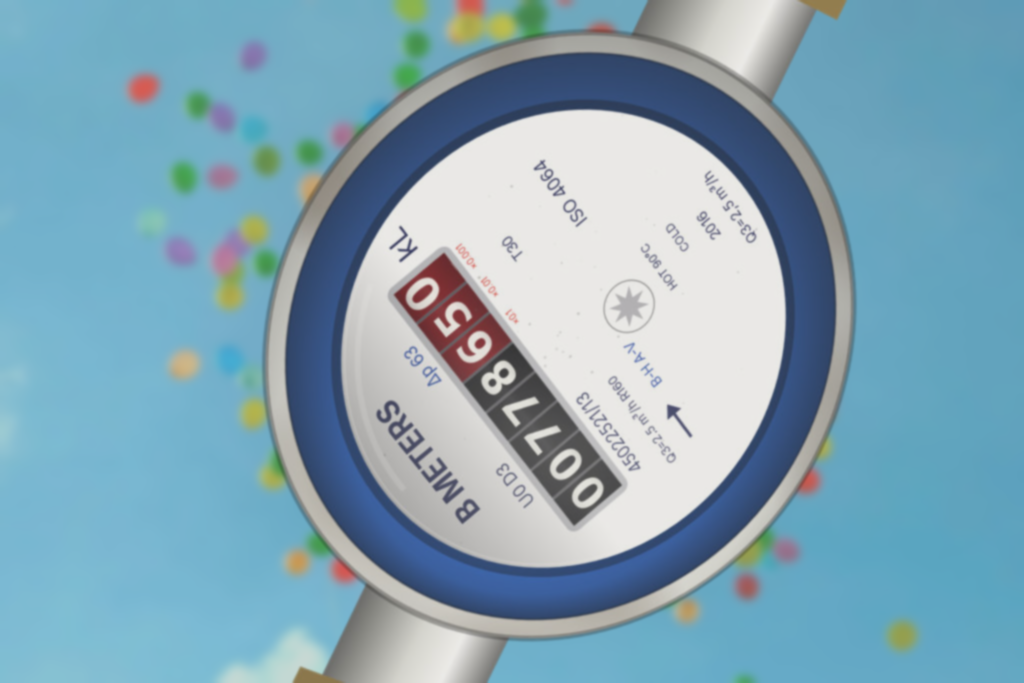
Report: value=778.650 unit=kL
